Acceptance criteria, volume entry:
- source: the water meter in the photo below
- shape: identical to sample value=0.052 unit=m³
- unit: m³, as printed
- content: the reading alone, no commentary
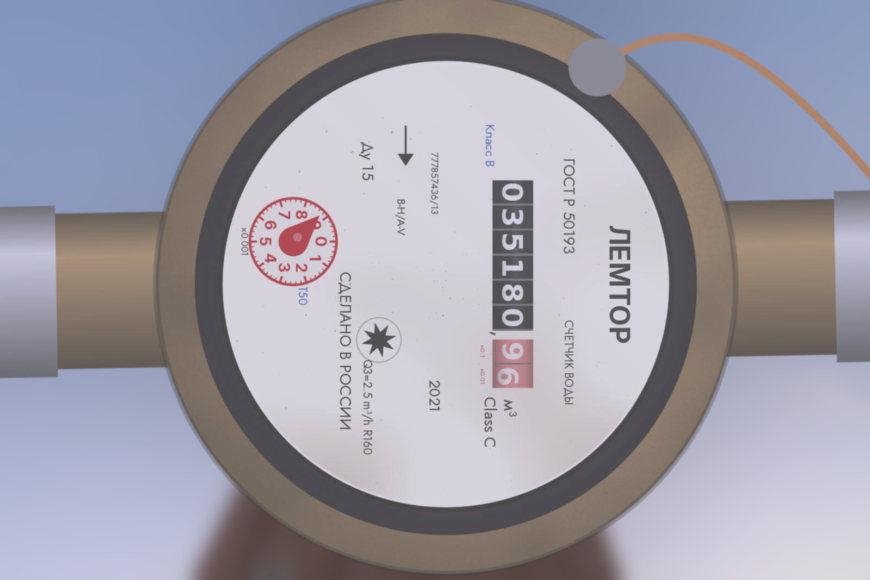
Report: value=35180.958 unit=m³
